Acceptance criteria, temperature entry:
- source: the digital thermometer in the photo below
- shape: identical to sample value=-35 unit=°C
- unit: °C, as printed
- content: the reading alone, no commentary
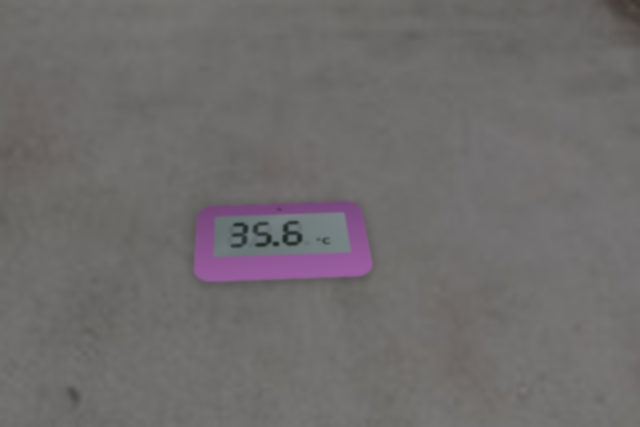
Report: value=35.6 unit=°C
